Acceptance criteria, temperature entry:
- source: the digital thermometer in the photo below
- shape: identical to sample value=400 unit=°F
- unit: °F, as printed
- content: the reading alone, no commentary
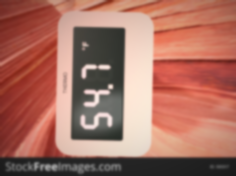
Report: value=54.7 unit=°F
